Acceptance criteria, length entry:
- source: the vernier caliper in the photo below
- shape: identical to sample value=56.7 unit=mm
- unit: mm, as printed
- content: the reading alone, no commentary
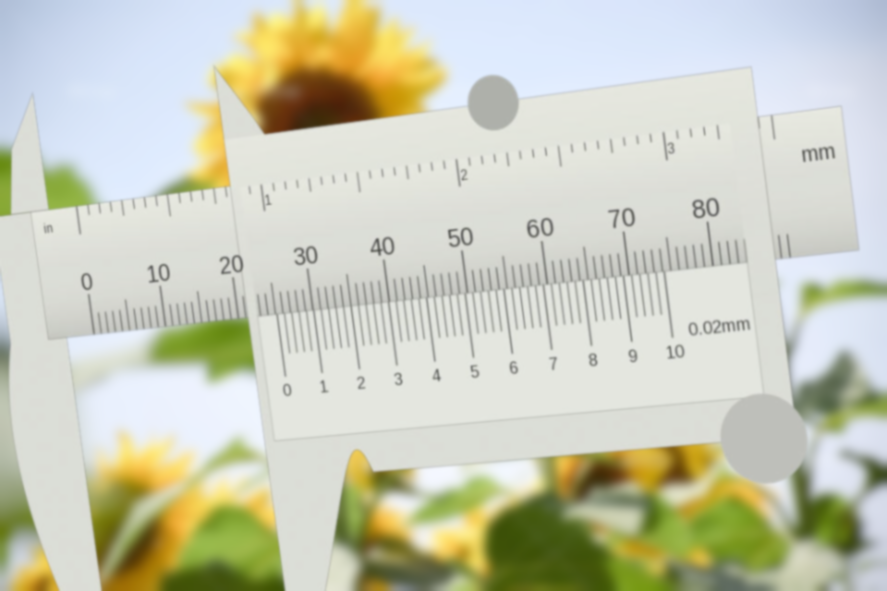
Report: value=25.2 unit=mm
